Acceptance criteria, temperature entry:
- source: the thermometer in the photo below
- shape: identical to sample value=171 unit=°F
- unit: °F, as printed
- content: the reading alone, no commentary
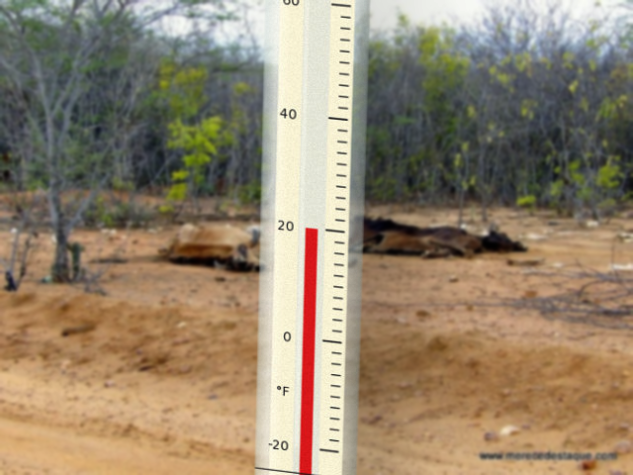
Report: value=20 unit=°F
